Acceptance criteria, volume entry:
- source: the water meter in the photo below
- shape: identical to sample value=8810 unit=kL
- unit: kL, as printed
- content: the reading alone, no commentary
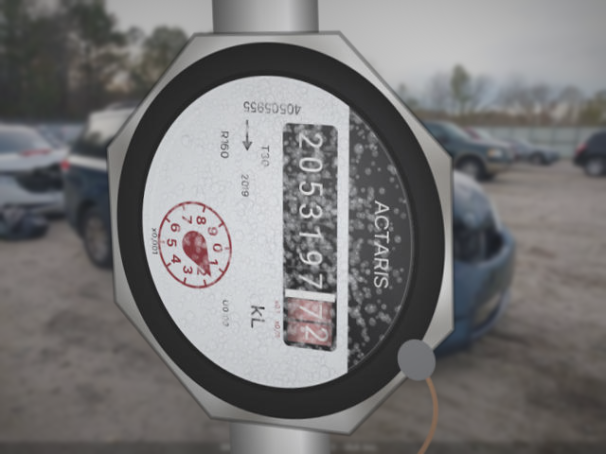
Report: value=2053197.721 unit=kL
